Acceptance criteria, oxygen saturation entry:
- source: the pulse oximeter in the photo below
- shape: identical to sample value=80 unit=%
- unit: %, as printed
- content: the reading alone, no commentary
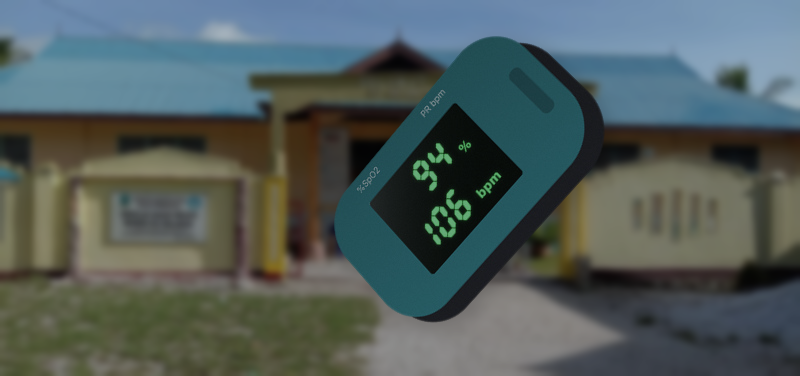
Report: value=94 unit=%
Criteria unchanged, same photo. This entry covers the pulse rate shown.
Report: value=106 unit=bpm
